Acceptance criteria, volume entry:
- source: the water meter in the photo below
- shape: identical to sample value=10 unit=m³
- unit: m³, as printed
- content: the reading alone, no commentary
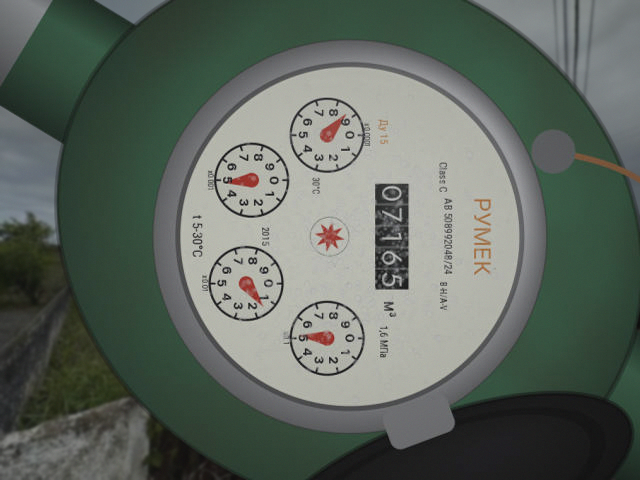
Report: value=7165.5148 unit=m³
